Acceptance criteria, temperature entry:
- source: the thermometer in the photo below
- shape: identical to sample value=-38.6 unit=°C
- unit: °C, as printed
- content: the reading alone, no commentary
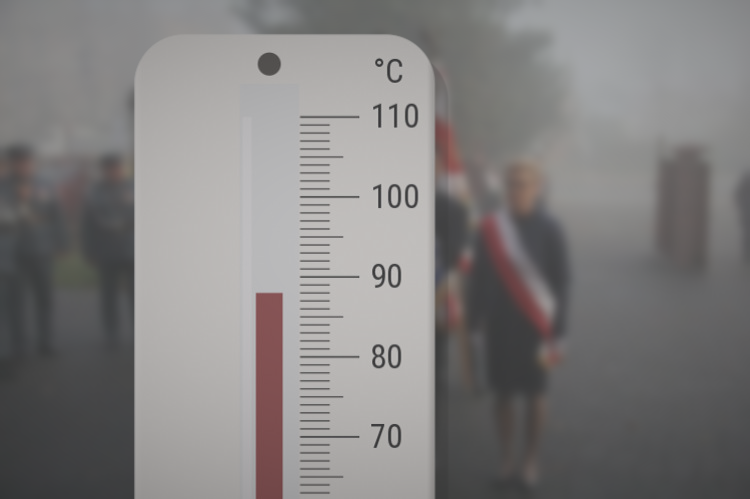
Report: value=88 unit=°C
